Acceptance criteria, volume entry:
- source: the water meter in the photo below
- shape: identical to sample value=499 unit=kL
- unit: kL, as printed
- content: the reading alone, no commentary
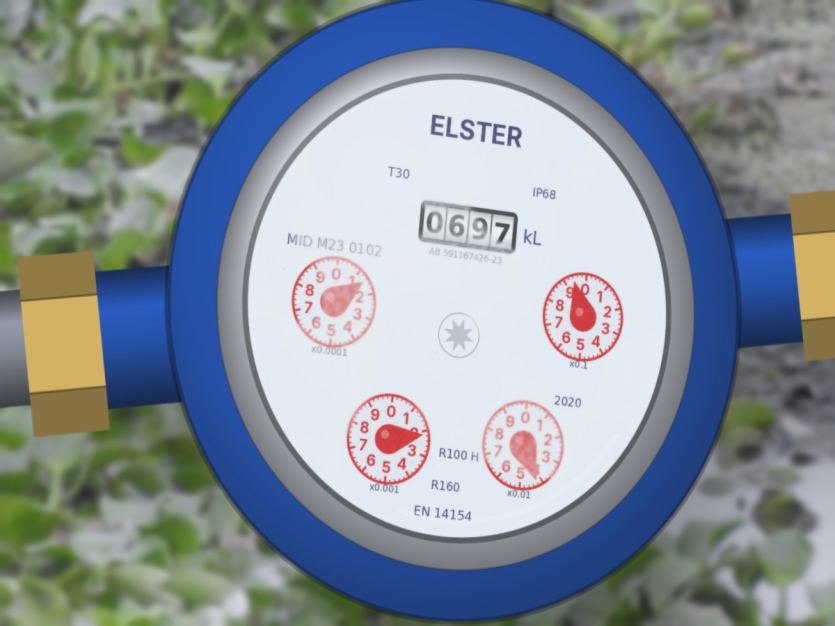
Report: value=696.9421 unit=kL
